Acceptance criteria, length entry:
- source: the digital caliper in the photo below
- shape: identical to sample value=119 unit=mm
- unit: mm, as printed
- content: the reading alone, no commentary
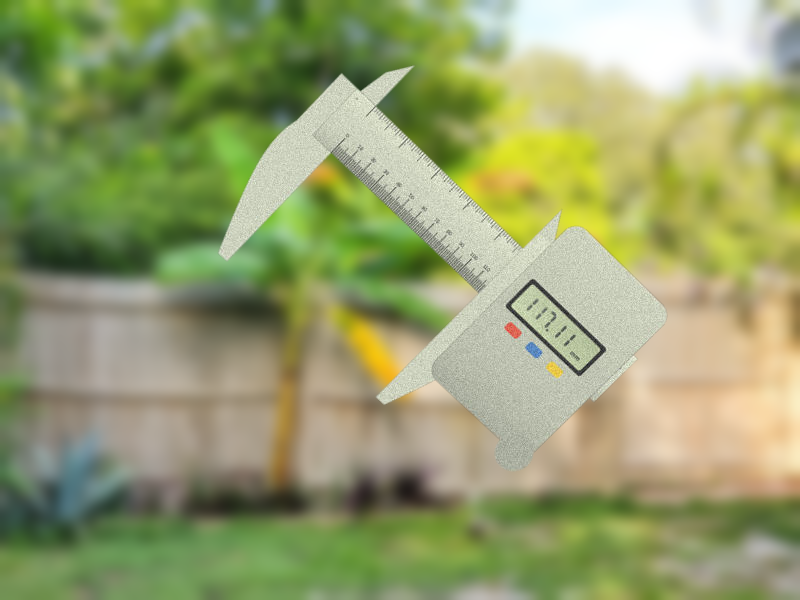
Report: value=117.11 unit=mm
